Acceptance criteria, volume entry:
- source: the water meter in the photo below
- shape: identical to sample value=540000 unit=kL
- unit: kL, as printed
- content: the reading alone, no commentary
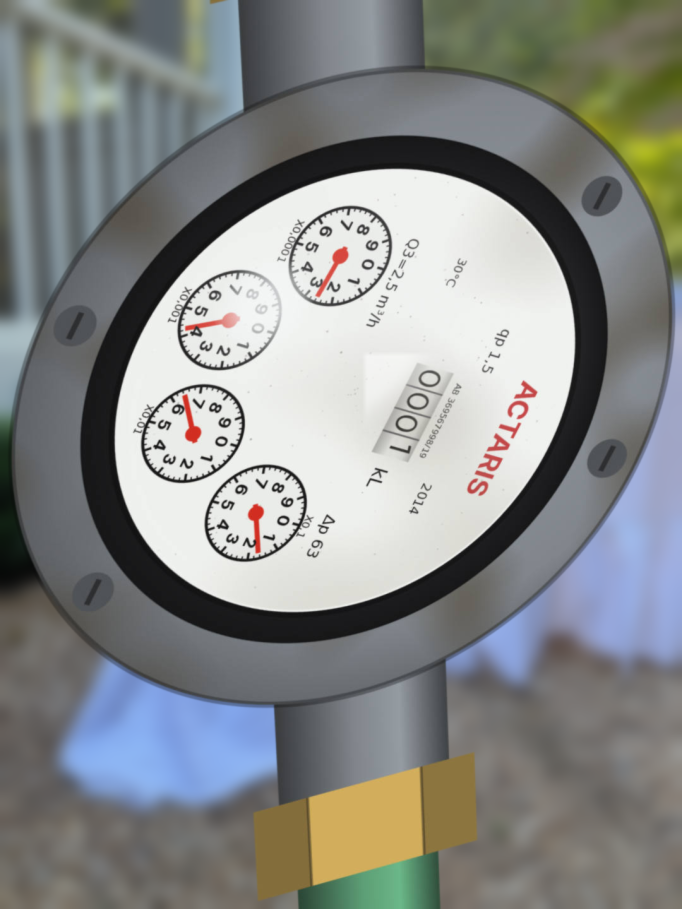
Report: value=1.1642 unit=kL
